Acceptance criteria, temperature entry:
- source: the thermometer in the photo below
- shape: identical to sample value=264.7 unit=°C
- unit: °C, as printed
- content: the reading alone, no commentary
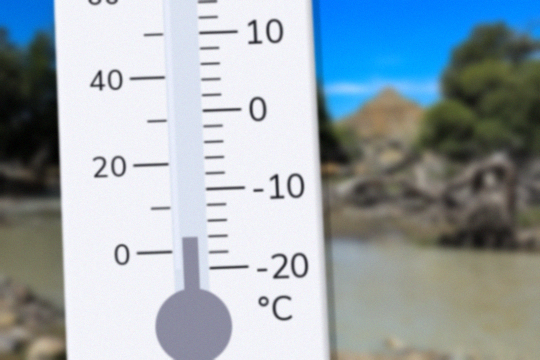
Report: value=-16 unit=°C
